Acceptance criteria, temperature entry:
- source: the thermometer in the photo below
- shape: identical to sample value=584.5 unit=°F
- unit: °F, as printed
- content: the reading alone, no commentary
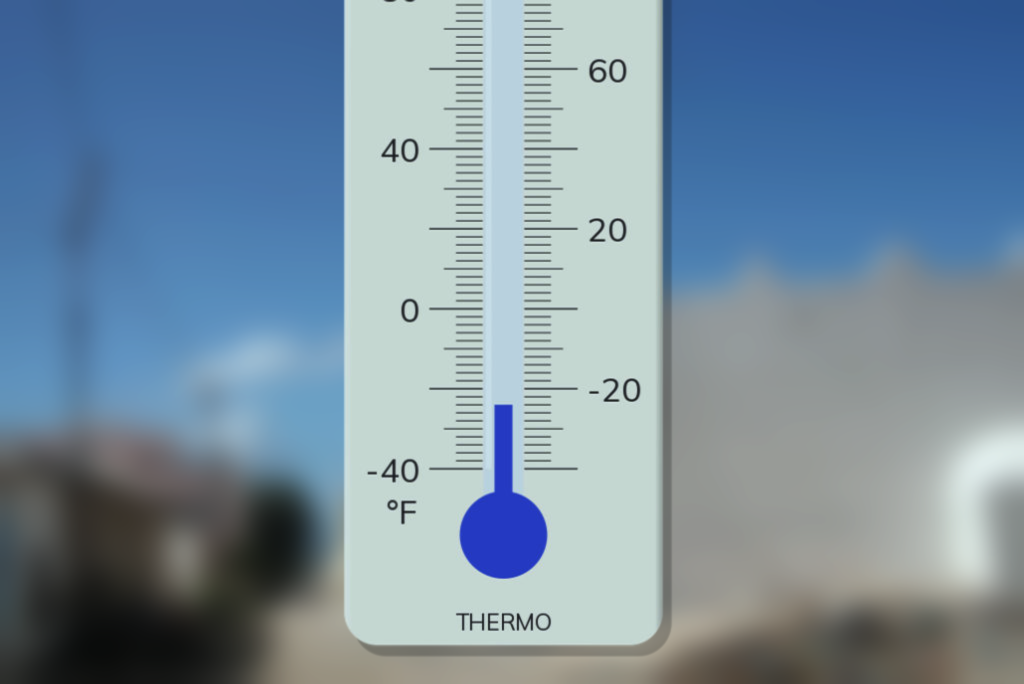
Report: value=-24 unit=°F
